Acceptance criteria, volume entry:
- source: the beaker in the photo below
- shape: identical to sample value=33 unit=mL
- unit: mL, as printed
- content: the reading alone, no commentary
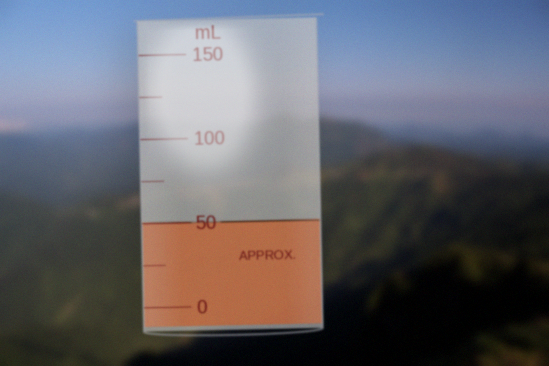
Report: value=50 unit=mL
